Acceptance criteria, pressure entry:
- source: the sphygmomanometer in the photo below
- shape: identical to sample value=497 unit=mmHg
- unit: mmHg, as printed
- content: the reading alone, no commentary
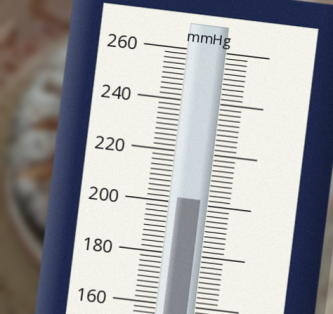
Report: value=202 unit=mmHg
